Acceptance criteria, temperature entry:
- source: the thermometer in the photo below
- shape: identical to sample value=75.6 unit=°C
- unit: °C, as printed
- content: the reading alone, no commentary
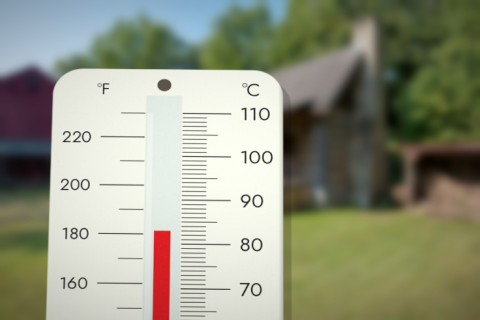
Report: value=83 unit=°C
